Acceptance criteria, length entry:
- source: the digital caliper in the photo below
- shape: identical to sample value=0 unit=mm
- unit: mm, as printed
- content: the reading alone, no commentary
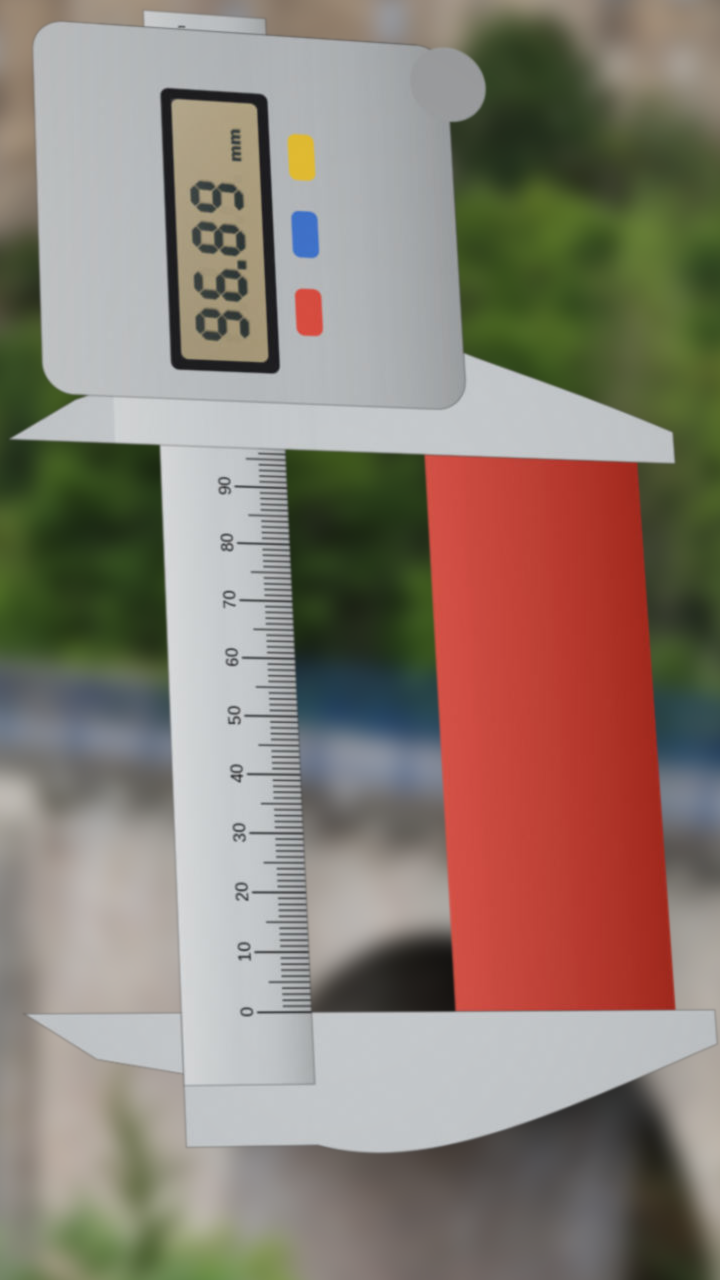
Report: value=96.89 unit=mm
